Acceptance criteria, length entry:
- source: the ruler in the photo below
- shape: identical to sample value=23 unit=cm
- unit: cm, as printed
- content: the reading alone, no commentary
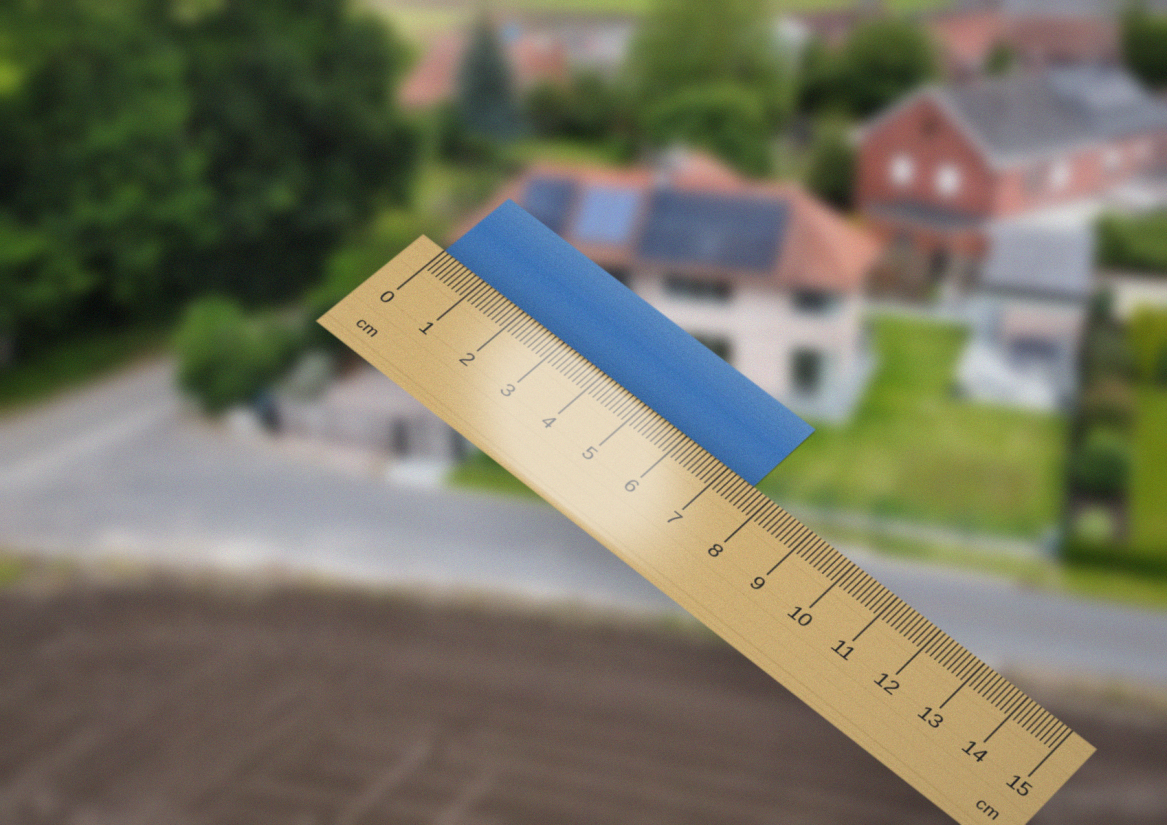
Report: value=7.6 unit=cm
